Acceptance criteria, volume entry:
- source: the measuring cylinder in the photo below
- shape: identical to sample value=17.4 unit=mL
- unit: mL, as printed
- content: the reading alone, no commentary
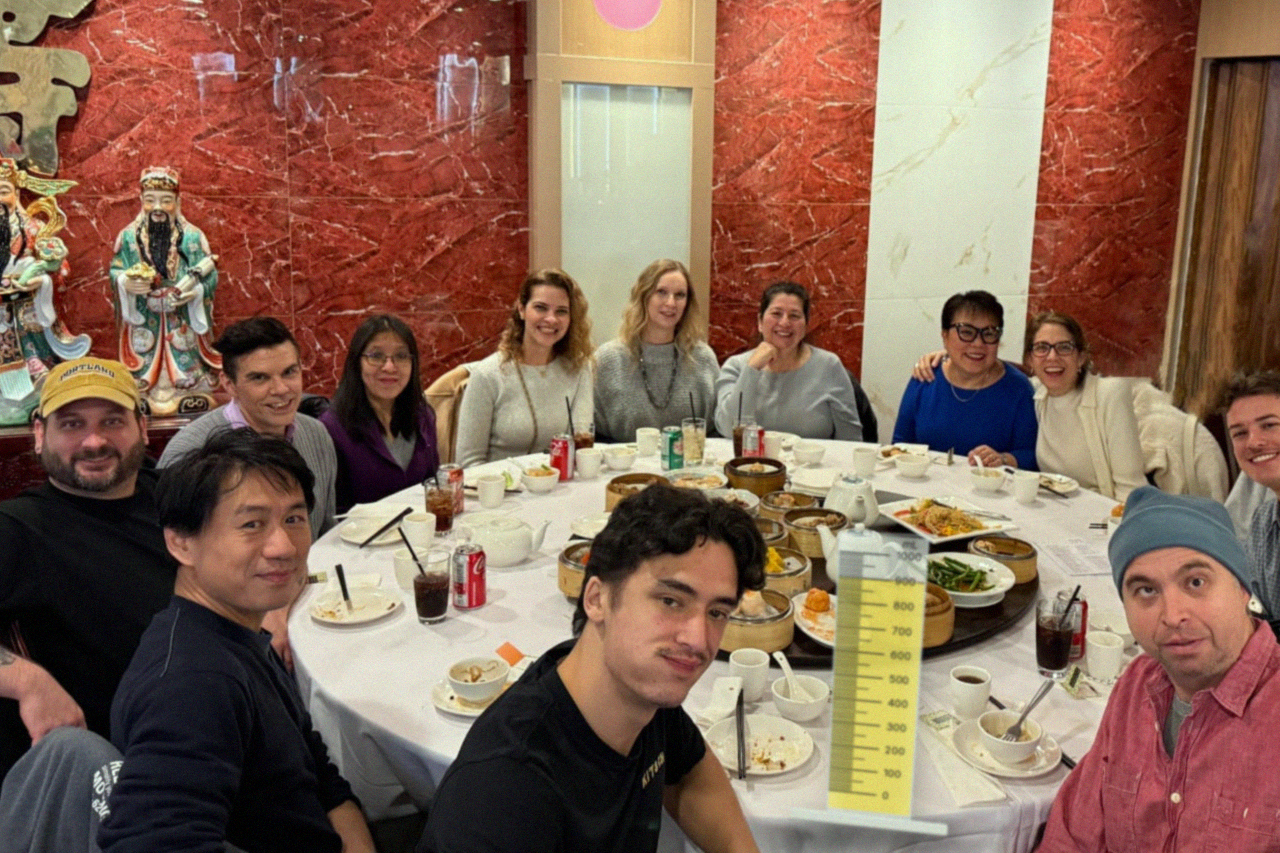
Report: value=900 unit=mL
